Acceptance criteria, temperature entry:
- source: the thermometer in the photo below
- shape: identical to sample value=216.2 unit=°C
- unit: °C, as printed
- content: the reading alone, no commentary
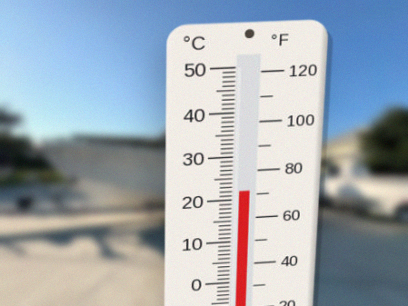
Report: value=22 unit=°C
